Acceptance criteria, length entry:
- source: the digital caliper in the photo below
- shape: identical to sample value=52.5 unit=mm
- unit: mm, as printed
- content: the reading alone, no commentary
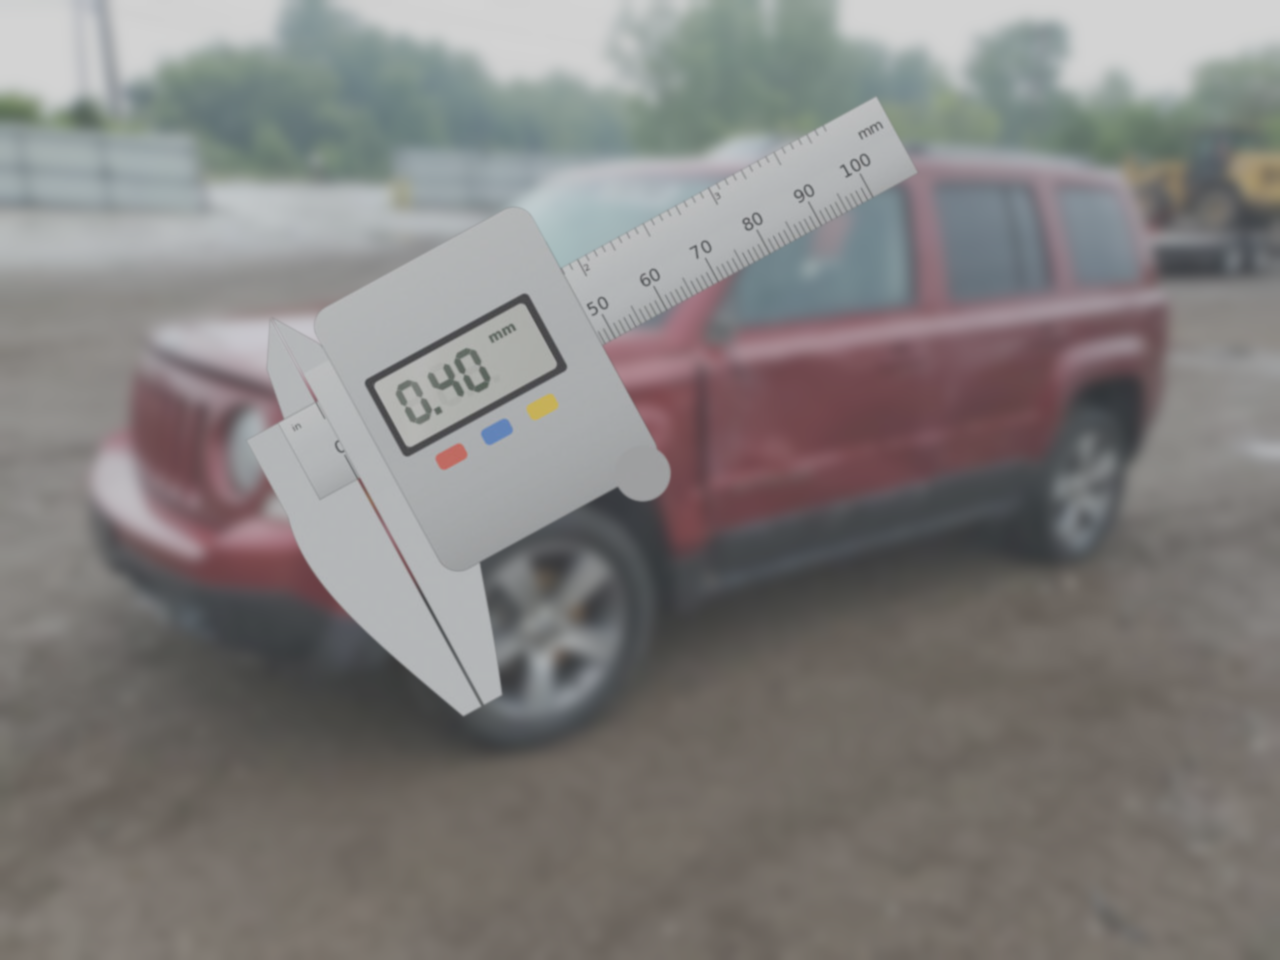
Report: value=0.40 unit=mm
